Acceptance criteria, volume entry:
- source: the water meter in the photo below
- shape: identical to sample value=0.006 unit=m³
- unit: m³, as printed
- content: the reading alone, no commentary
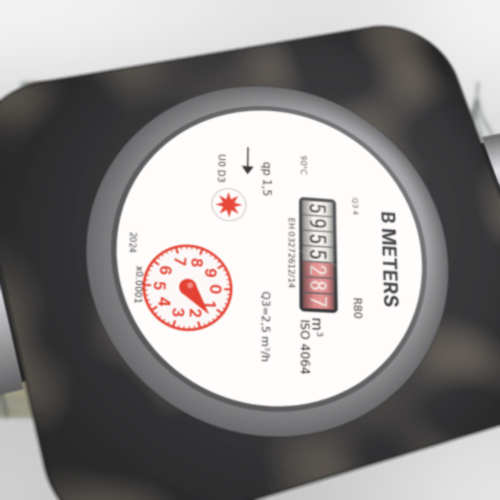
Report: value=5955.2871 unit=m³
